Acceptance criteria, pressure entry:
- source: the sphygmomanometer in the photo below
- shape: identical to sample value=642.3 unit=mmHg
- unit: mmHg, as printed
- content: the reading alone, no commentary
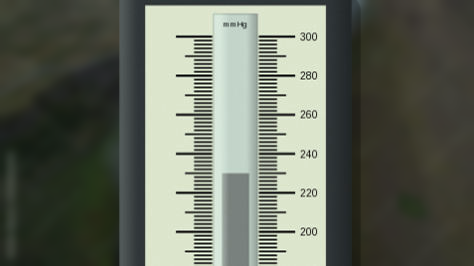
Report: value=230 unit=mmHg
